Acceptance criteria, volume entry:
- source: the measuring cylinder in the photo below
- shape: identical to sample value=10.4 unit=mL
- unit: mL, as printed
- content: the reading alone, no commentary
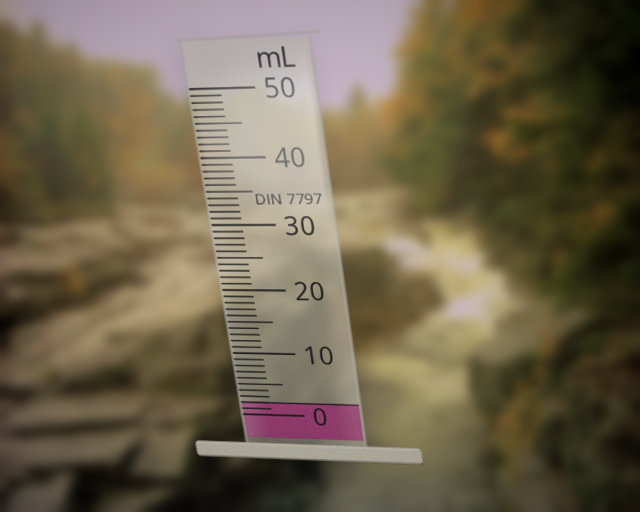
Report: value=2 unit=mL
